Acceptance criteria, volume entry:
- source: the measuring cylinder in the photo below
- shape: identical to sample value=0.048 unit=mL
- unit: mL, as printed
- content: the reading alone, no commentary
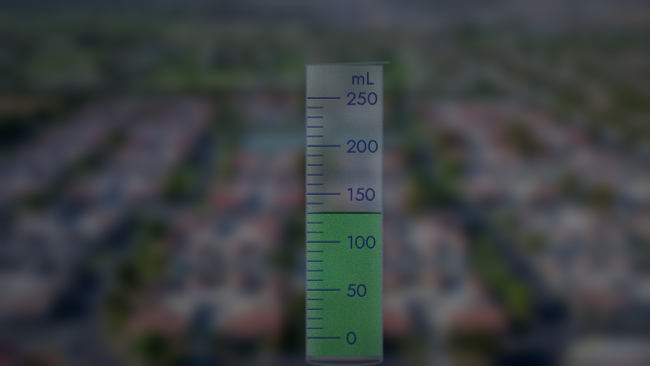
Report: value=130 unit=mL
